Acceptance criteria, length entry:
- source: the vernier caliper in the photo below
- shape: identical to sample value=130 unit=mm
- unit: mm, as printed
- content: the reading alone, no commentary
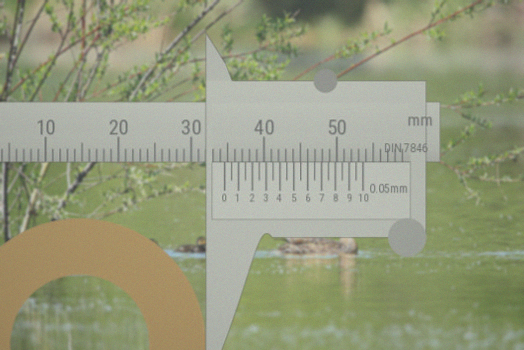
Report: value=34.6 unit=mm
